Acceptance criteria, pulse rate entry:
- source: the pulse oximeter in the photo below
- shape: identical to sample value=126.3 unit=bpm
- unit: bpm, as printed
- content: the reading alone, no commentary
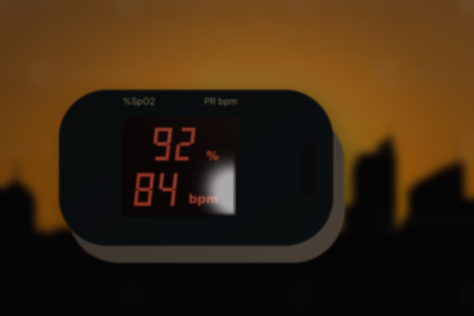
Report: value=84 unit=bpm
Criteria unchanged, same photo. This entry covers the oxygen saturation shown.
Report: value=92 unit=%
